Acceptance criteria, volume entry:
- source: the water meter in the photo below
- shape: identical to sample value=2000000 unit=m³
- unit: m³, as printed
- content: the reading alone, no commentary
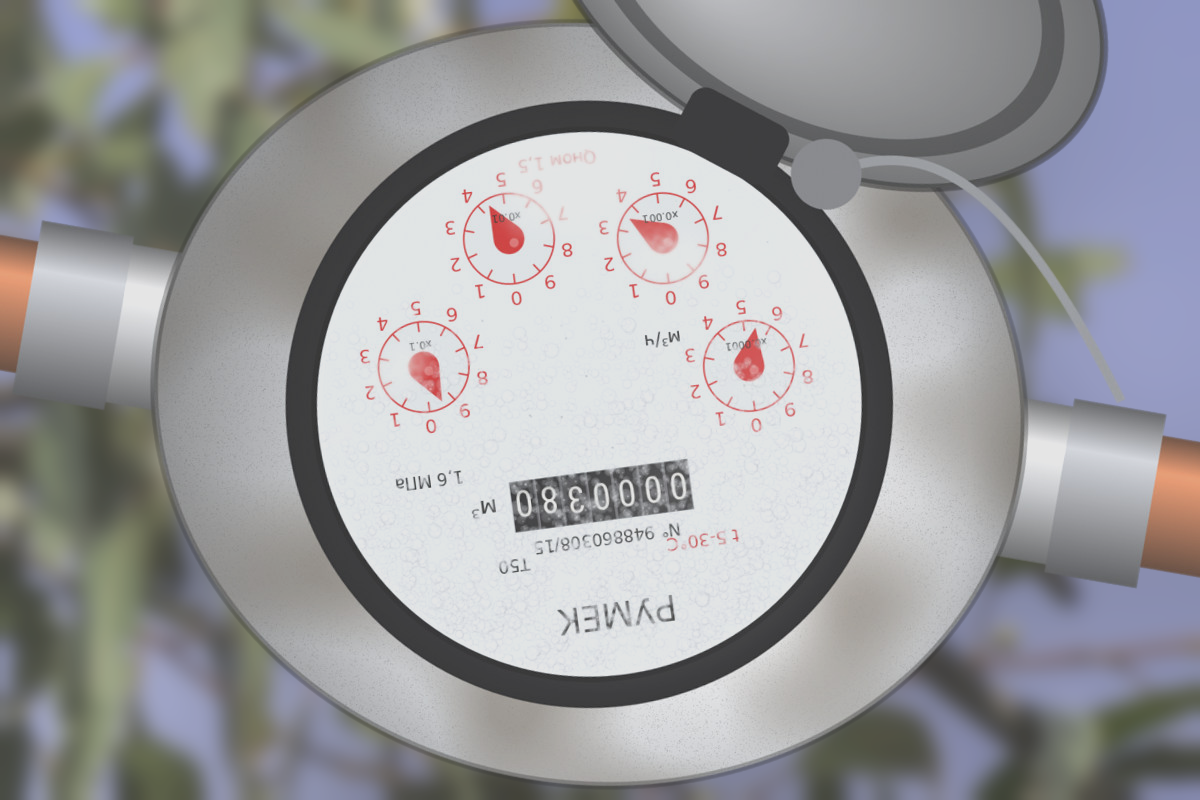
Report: value=379.9435 unit=m³
